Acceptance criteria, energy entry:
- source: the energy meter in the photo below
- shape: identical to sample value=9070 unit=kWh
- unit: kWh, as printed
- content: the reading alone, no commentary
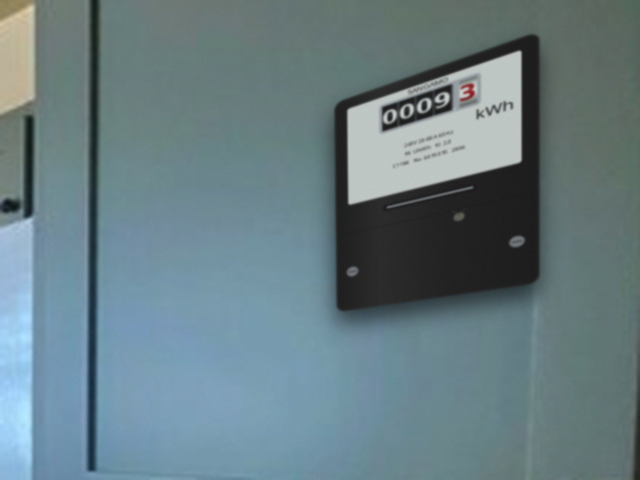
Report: value=9.3 unit=kWh
